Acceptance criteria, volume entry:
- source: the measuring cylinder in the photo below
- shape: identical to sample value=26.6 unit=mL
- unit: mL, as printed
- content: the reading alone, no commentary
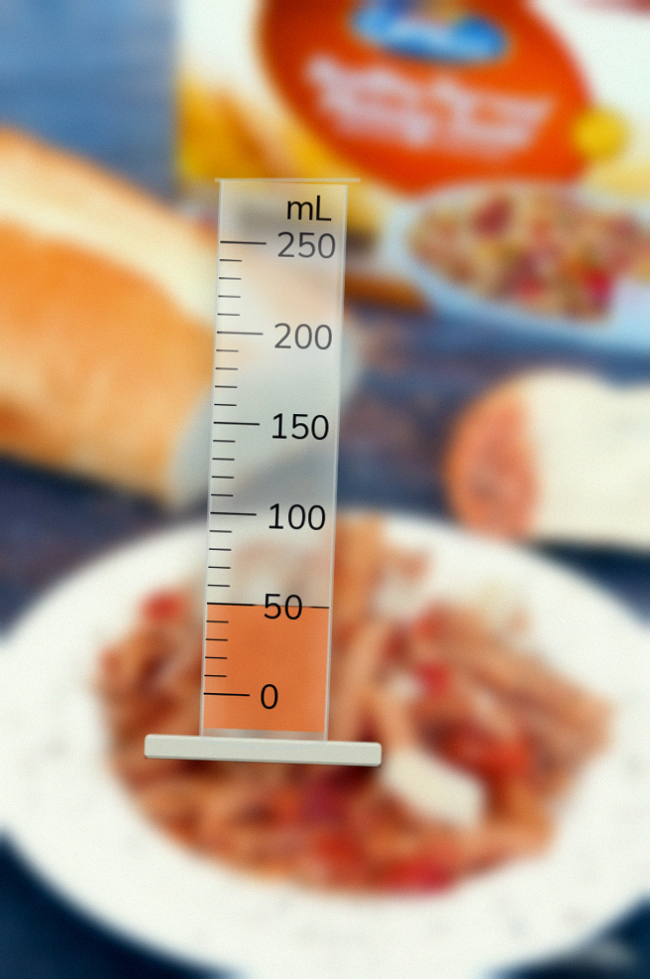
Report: value=50 unit=mL
